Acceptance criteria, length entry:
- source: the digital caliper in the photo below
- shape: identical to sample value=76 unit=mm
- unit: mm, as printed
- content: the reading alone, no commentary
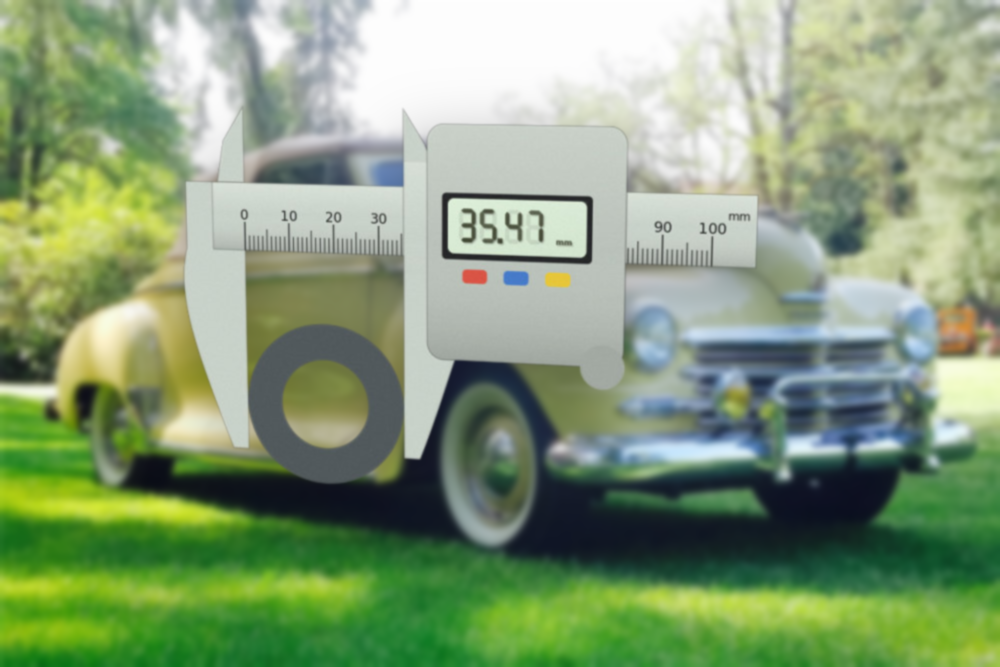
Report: value=35.47 unit=mm
